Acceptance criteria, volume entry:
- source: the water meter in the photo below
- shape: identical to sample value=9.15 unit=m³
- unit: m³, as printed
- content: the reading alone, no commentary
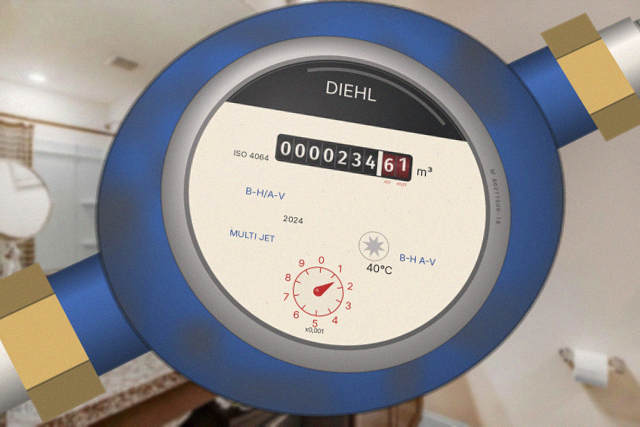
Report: value=234.611 unit=m³
